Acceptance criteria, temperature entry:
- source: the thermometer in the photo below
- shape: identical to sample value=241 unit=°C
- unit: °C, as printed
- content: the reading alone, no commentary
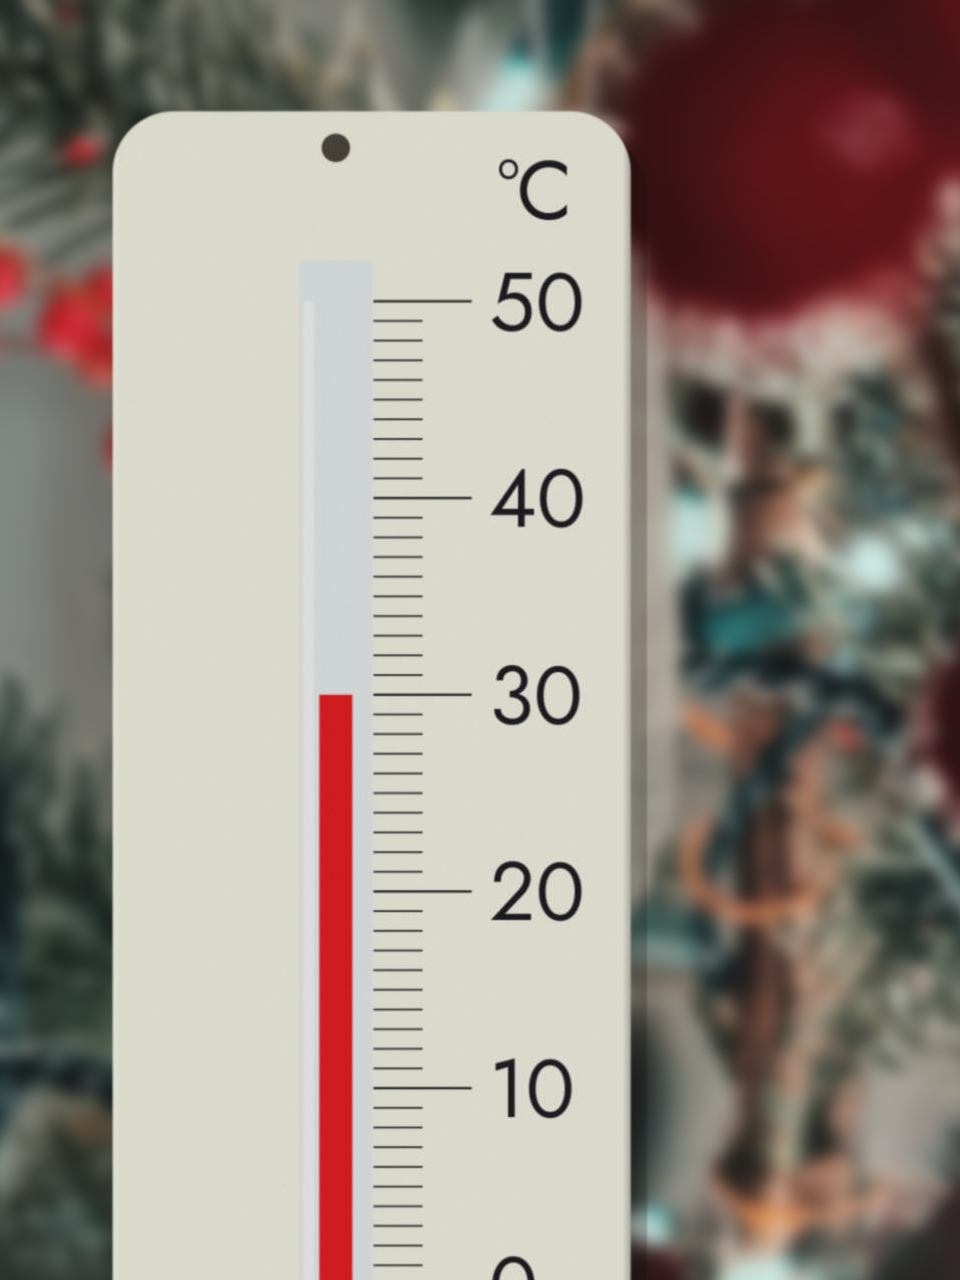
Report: value=30 unit=°C
